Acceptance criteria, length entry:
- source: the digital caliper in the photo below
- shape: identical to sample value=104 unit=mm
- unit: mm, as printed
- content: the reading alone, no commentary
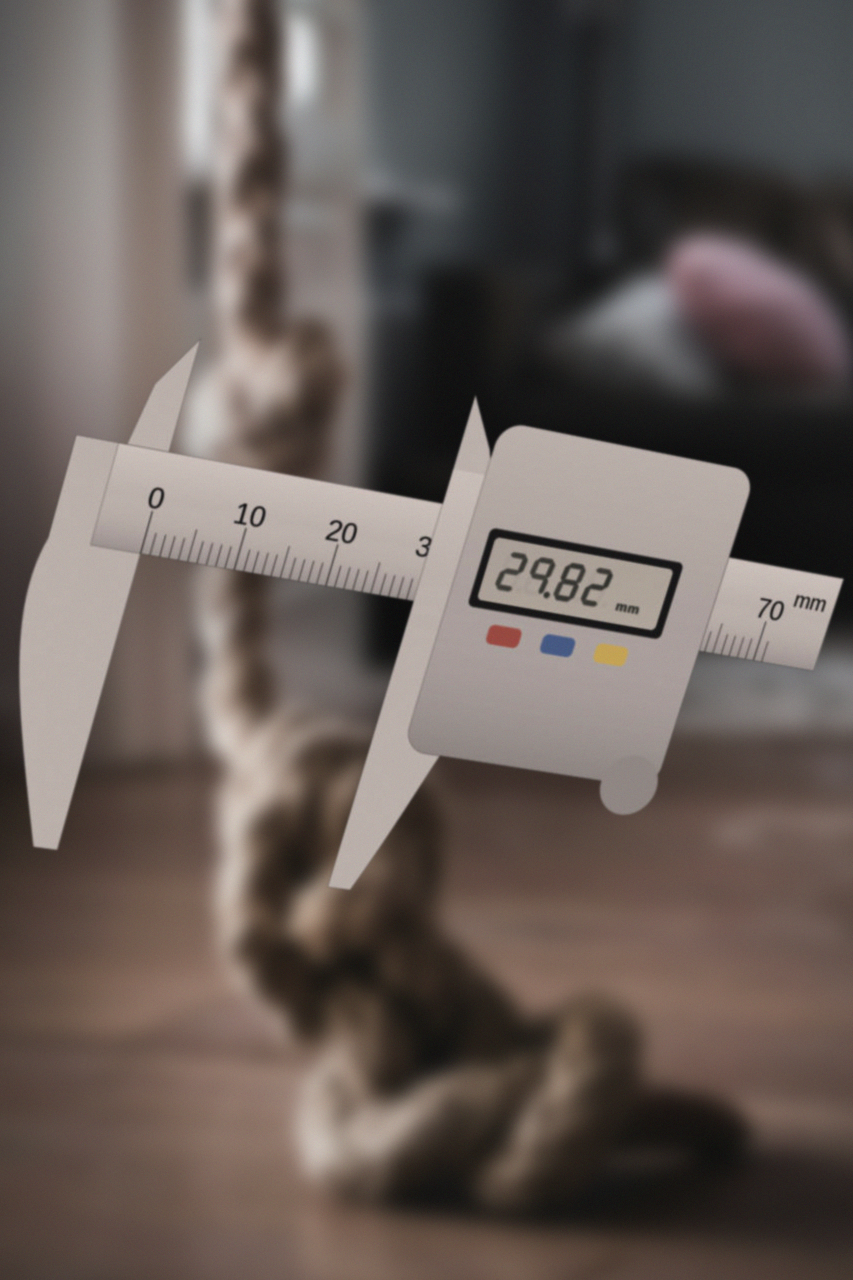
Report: value=29.82 unit=mm
